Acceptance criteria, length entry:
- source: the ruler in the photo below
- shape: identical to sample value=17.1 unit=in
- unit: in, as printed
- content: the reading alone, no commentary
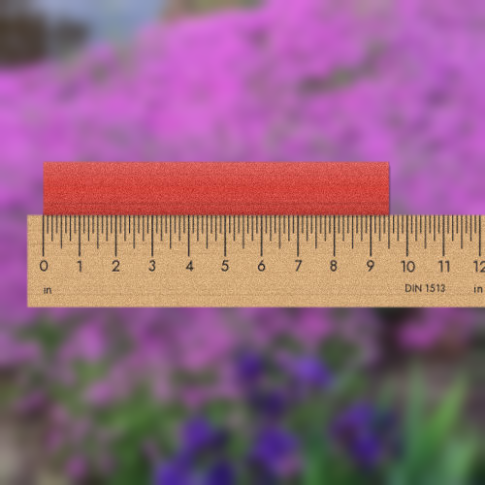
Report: value=9.5 unit=in
